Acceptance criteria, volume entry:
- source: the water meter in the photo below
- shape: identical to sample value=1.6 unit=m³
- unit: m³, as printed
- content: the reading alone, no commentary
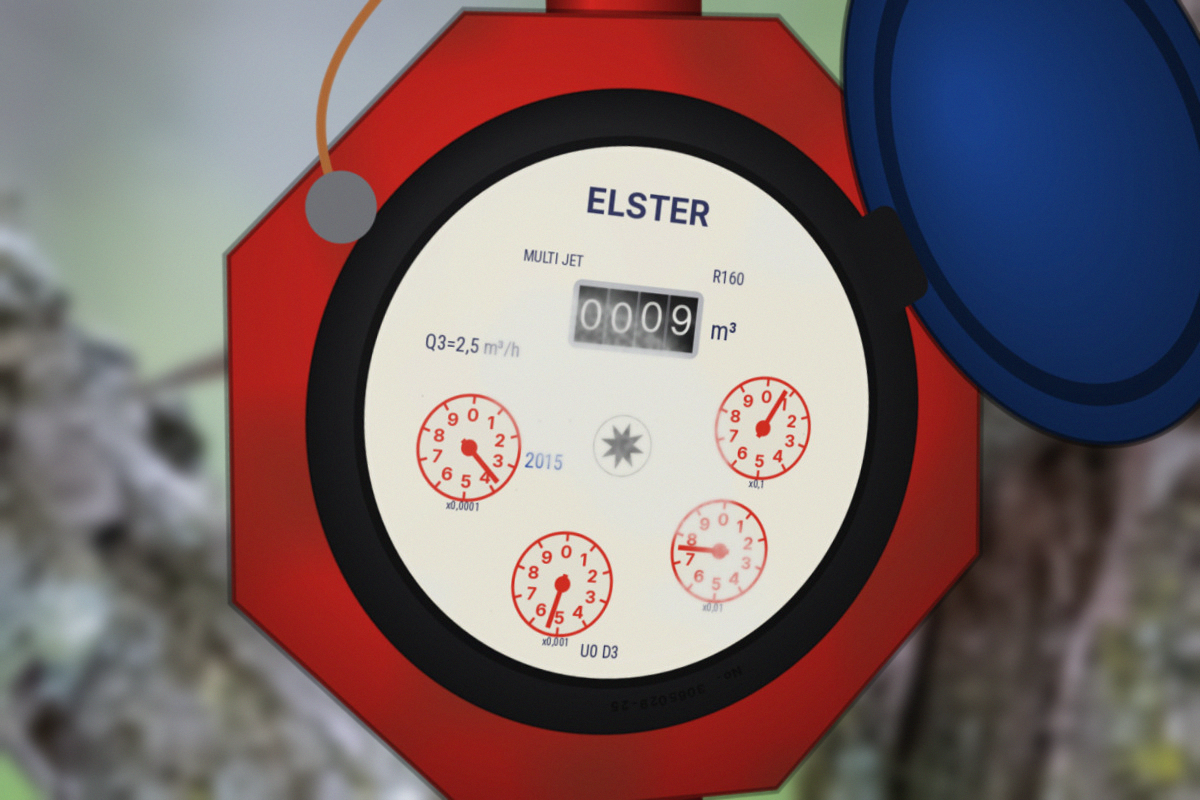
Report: value=9.0753 unit=m³
